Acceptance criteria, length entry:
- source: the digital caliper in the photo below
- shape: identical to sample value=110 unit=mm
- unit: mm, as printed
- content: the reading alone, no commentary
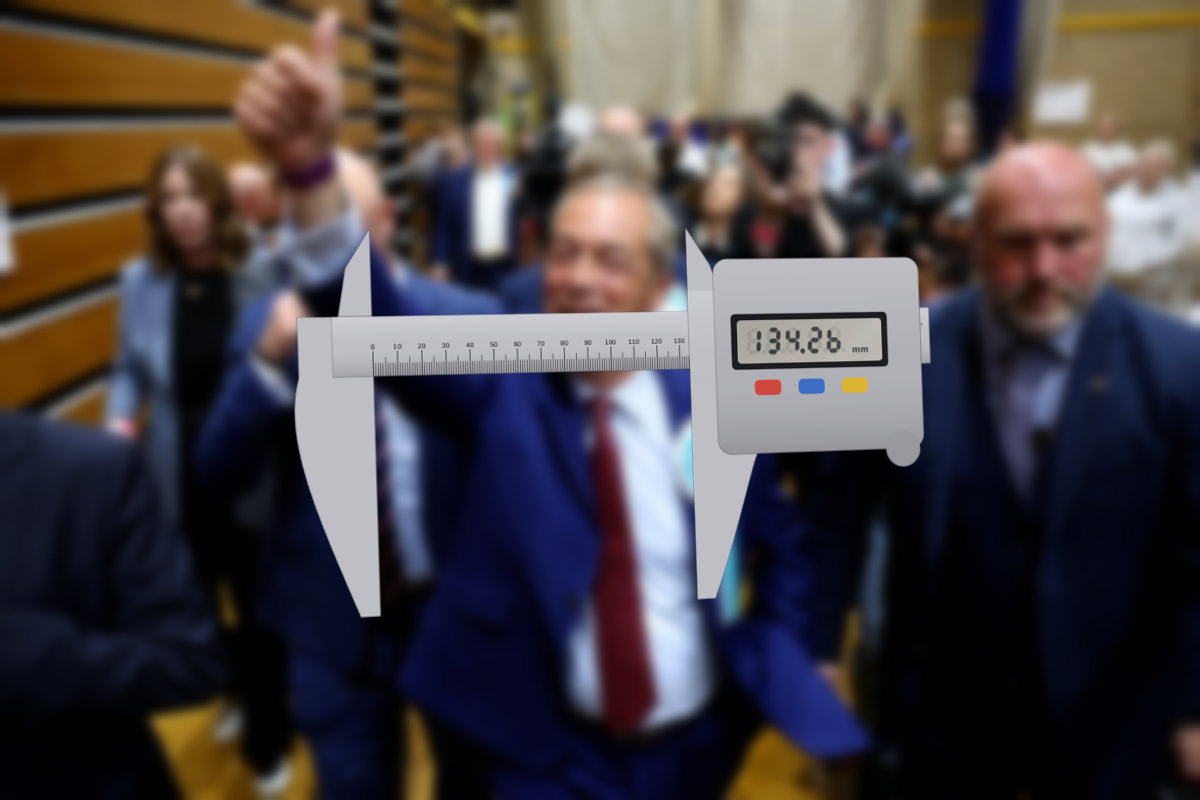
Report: value=134.26 unit=mm
